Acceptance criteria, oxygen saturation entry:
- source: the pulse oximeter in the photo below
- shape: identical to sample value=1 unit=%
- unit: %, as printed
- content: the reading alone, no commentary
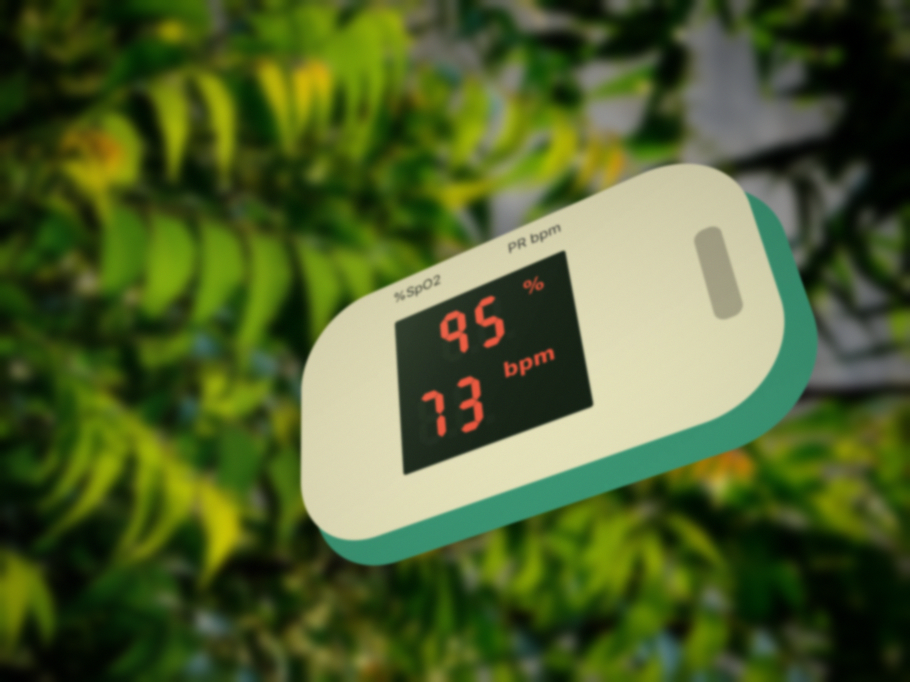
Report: value=95 unit=%
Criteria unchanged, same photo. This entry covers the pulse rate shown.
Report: value=73 unit=bpm
